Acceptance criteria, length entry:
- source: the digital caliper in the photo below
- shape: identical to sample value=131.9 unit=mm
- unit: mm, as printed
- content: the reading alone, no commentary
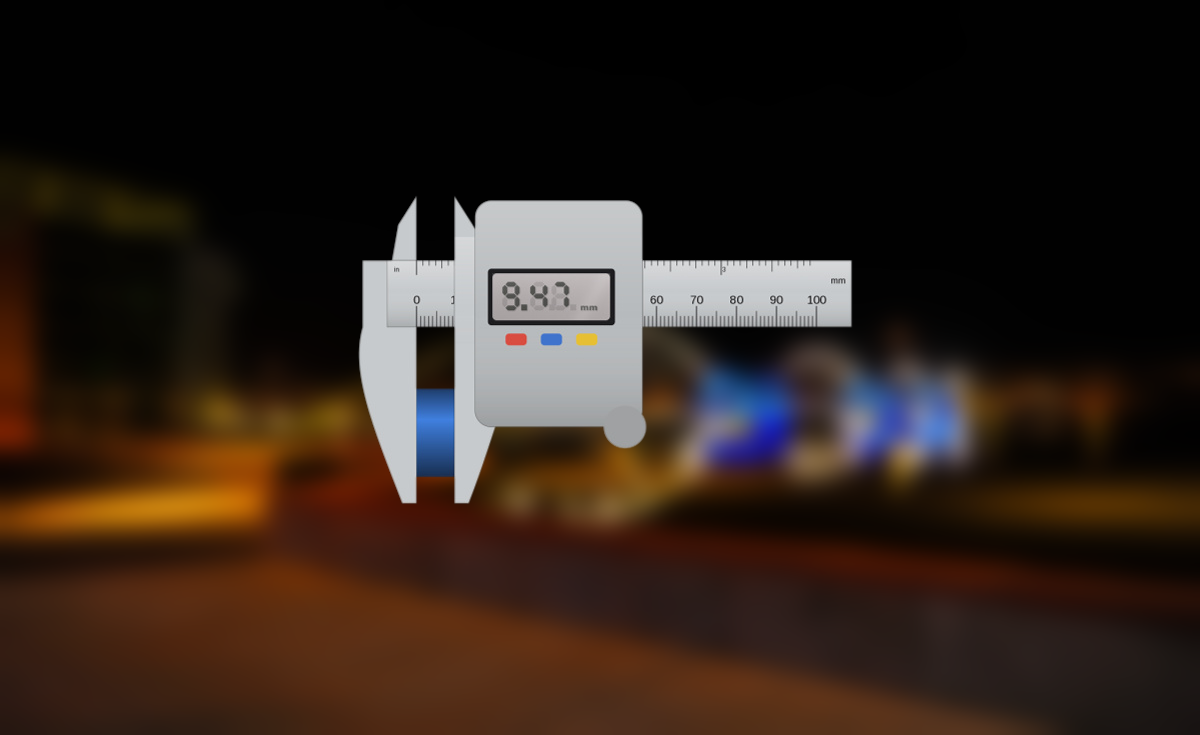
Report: value=9.47 unit=mm
